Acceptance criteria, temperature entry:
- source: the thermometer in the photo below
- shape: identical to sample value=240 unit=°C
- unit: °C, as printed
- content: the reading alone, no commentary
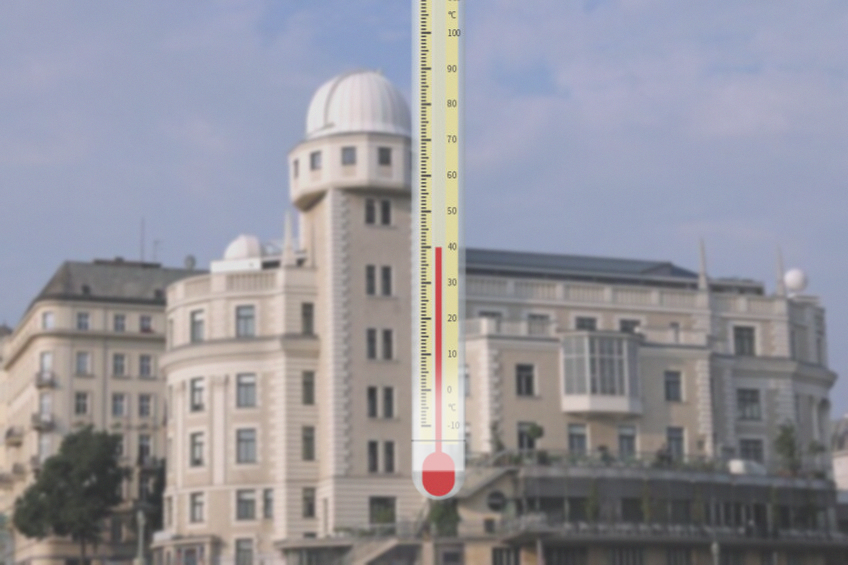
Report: value=40 unit=°C
